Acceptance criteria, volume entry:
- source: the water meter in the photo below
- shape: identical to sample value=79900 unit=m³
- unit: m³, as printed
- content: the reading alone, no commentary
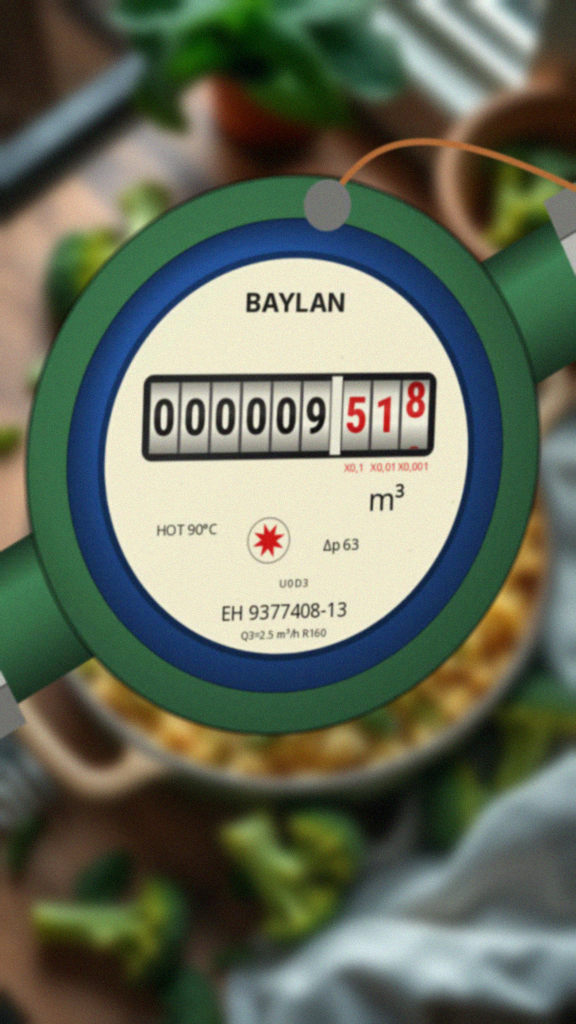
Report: value=9.518 unit=m³
